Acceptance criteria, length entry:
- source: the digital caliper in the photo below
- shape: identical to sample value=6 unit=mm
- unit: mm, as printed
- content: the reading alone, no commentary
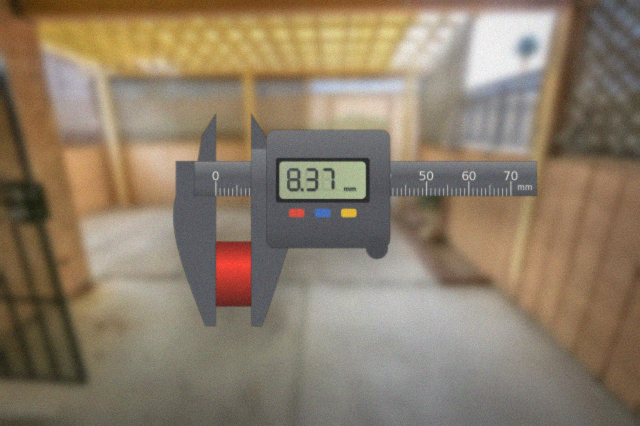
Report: value=8.37 unit=mm
